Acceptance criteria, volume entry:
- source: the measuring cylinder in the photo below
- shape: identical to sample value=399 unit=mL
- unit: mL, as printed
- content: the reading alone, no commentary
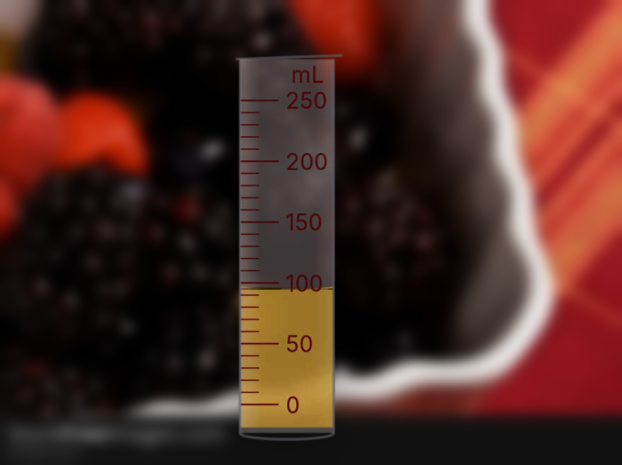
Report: value=95 unit=mL
